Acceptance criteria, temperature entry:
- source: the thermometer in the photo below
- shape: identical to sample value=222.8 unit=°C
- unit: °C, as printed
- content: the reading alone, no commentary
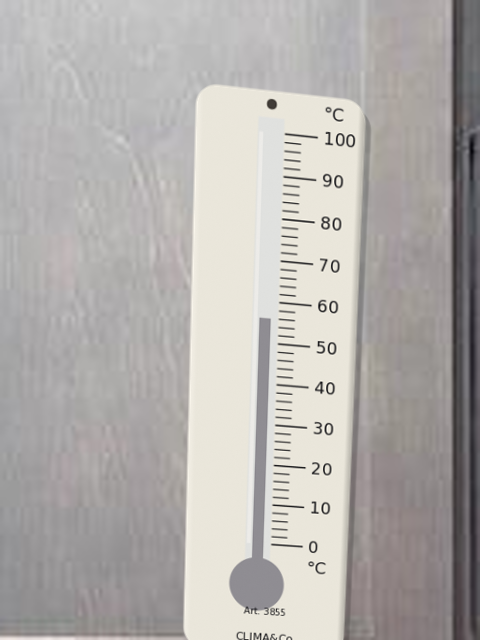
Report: value=56 unit=°C
